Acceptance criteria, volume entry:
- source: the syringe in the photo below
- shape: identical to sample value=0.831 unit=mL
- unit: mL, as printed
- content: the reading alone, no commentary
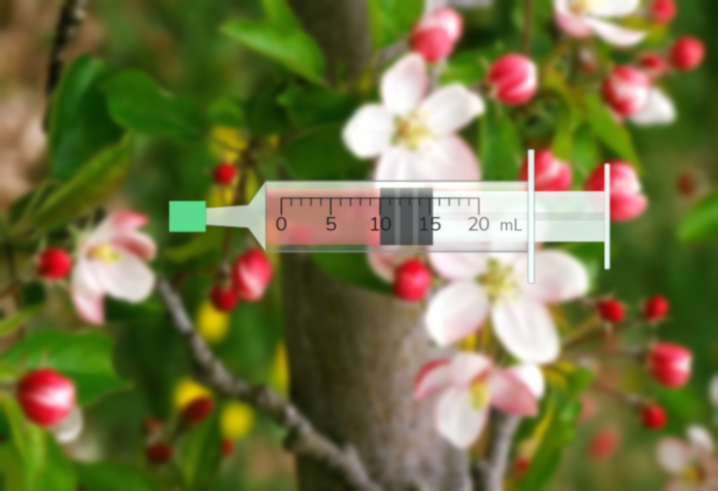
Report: value=10 unit=mL
